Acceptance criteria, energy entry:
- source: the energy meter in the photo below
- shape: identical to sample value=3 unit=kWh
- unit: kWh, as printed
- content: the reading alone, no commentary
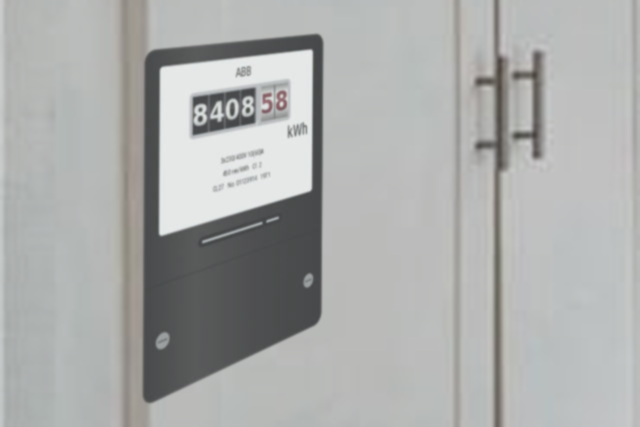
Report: value=8408.58 unit=kWh
